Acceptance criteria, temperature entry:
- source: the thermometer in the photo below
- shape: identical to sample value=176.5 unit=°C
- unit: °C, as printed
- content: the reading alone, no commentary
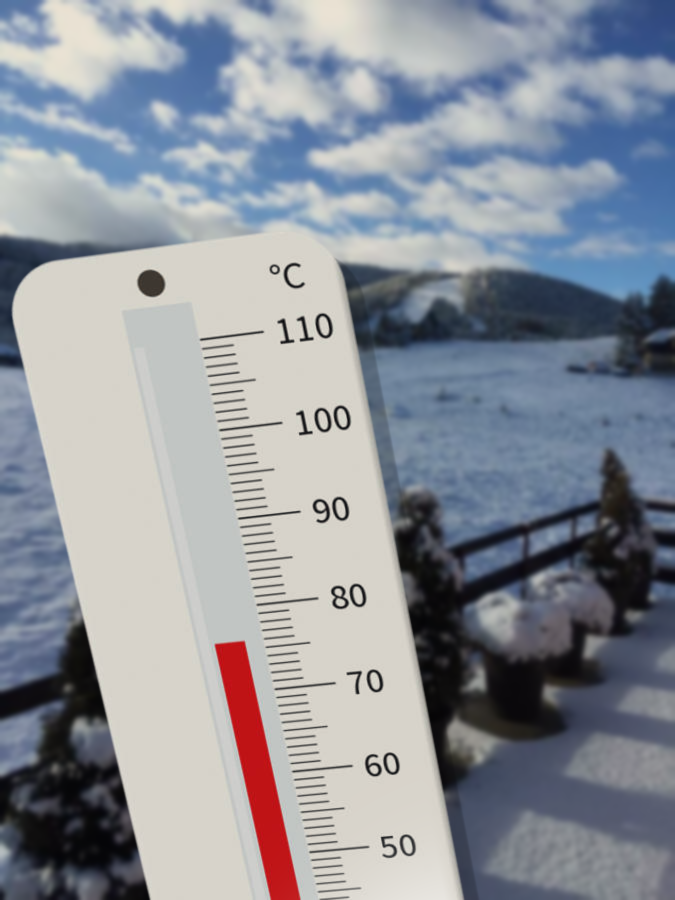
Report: value=76 unit=°C
